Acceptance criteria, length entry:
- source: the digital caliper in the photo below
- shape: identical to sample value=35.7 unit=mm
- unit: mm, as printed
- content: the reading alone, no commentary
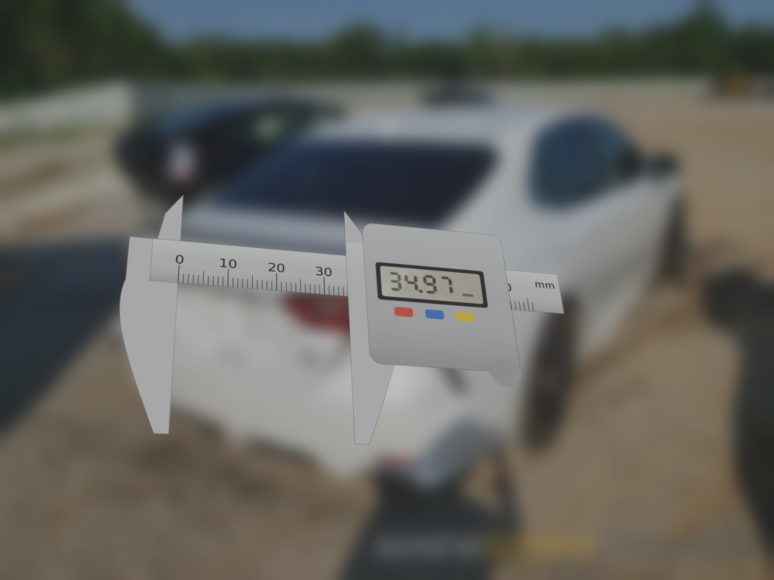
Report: value=34.97 unit=mm
